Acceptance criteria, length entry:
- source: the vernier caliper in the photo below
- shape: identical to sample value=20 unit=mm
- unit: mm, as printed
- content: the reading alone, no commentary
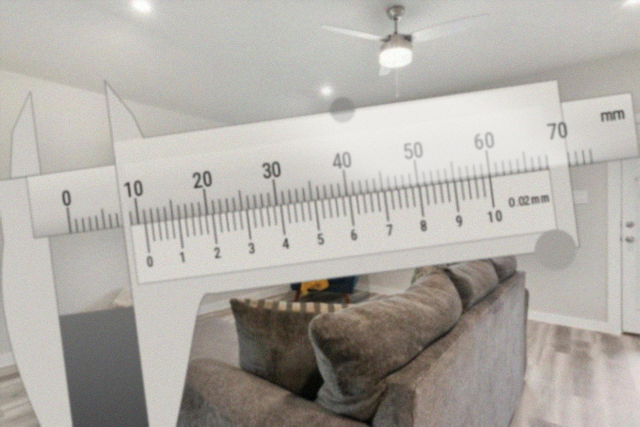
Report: value=11.0 unit=mm
